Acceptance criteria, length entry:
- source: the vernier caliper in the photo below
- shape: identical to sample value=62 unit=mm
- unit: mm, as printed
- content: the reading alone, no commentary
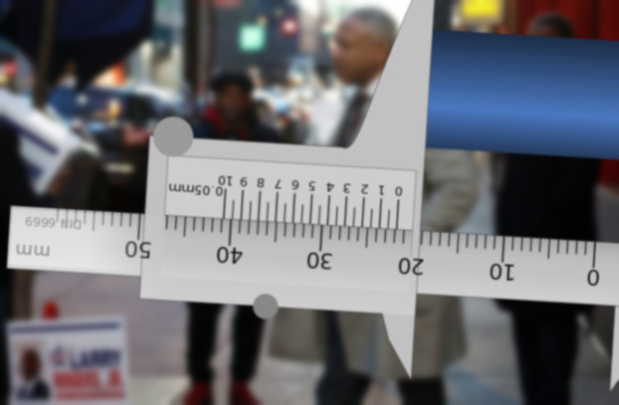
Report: value=21.8 unit=mm
